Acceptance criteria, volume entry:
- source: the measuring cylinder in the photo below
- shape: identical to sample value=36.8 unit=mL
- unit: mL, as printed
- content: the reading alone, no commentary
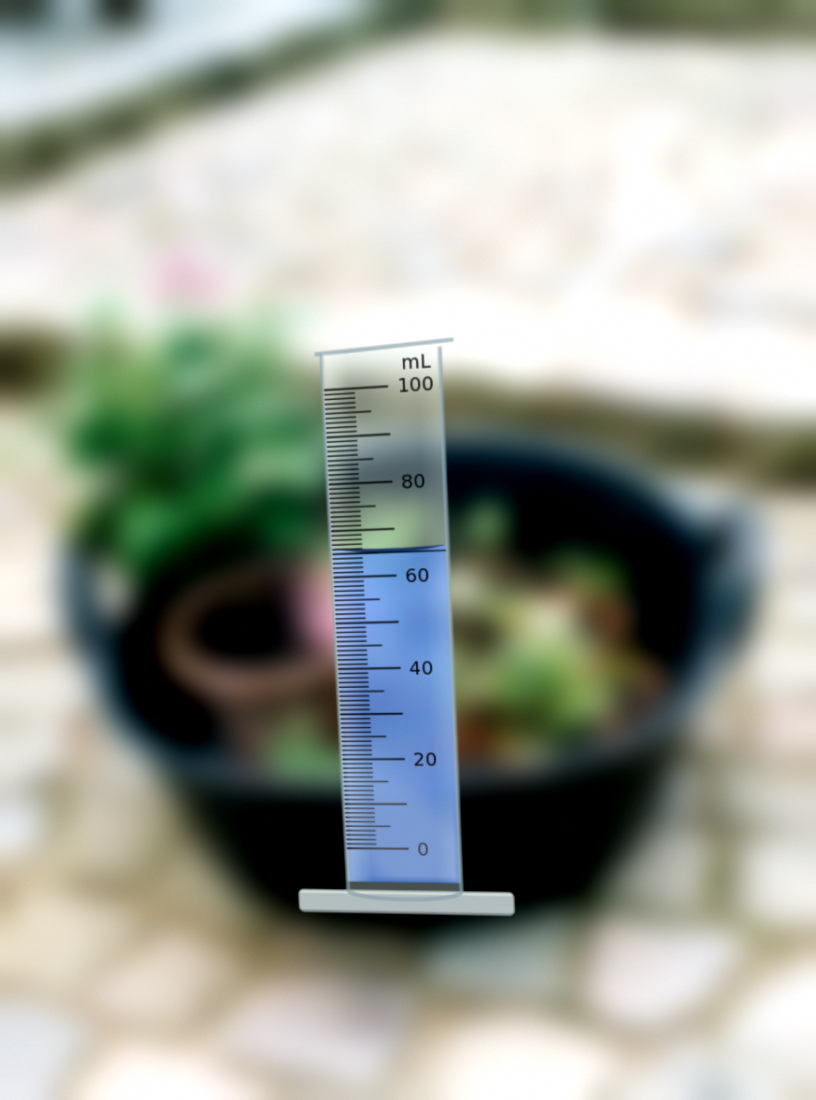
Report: value=65 unit=mL
